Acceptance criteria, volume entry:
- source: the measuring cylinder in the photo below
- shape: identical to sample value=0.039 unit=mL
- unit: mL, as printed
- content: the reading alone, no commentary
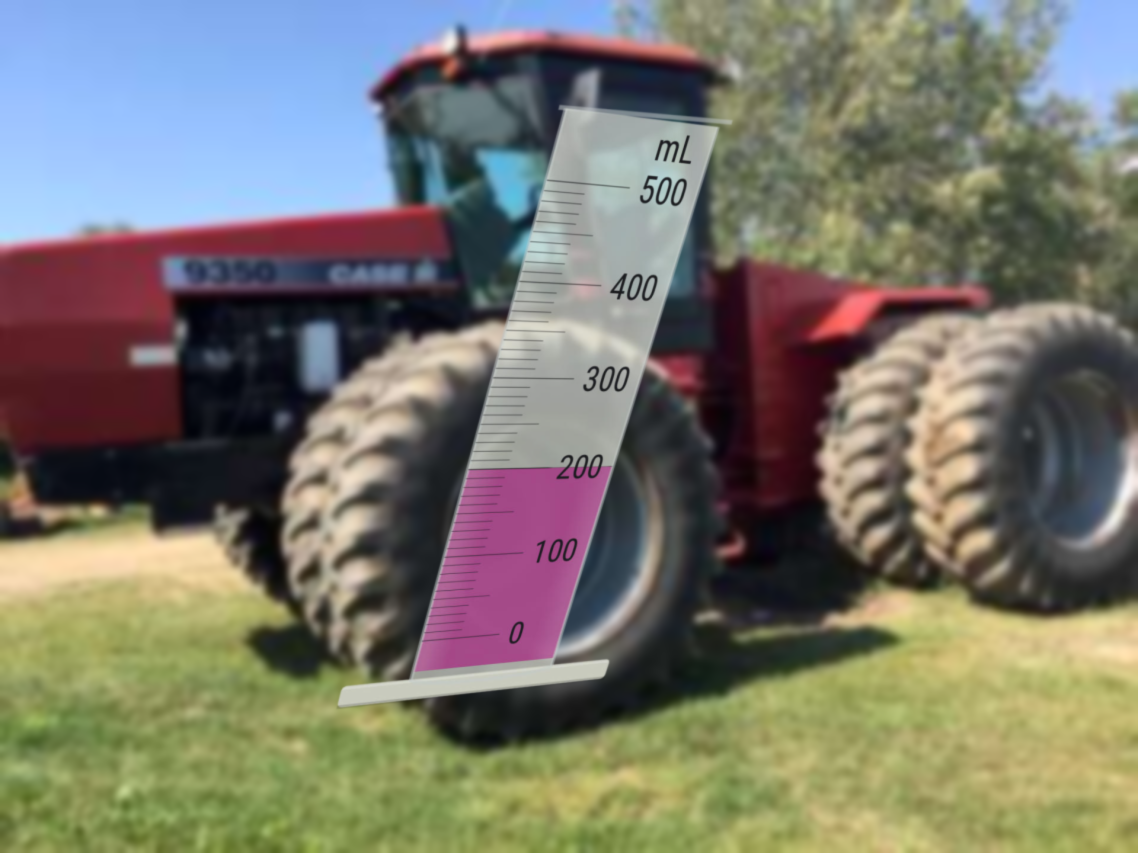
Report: value=200 unit=mL
